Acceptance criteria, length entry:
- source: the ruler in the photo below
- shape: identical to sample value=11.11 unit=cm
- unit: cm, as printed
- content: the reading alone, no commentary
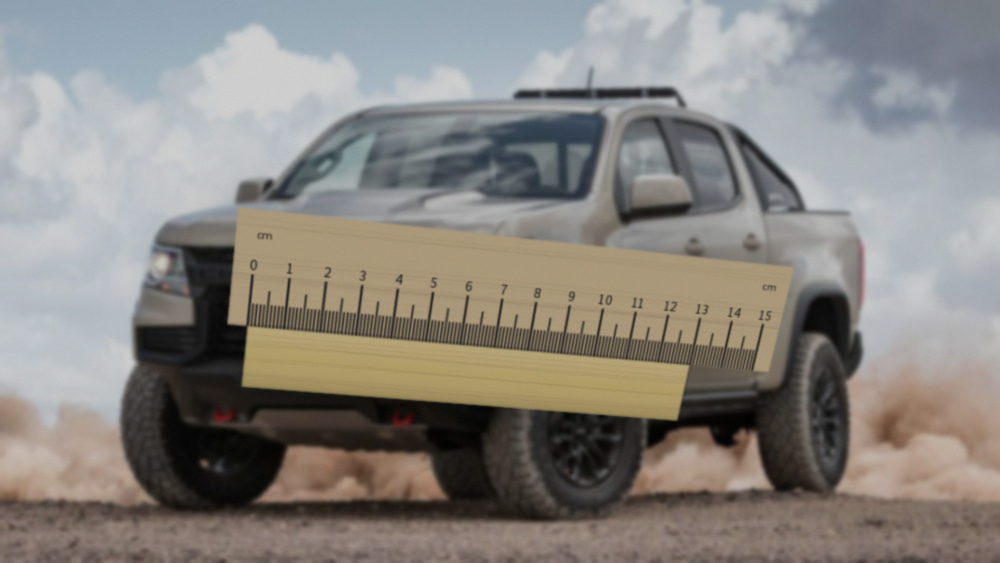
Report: value=13 unit=cm
